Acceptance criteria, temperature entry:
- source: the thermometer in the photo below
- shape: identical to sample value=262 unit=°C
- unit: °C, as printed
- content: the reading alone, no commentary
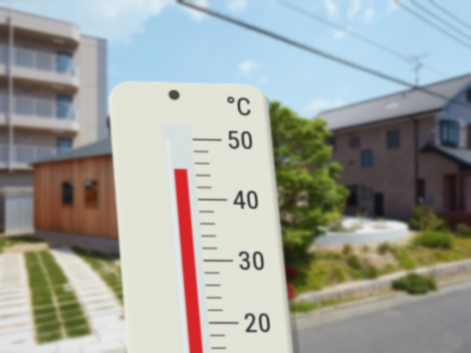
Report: value=45 unit=°C
